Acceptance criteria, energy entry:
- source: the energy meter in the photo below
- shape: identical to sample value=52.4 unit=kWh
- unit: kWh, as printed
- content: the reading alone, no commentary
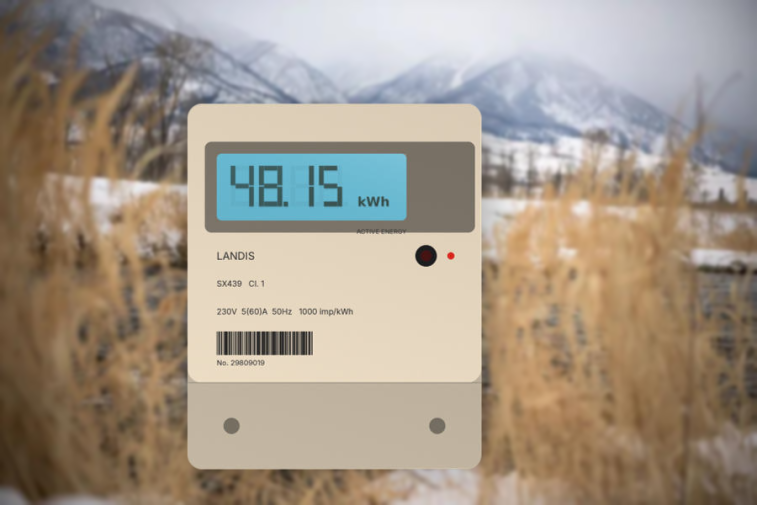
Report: value=48.15 unit=kWh
